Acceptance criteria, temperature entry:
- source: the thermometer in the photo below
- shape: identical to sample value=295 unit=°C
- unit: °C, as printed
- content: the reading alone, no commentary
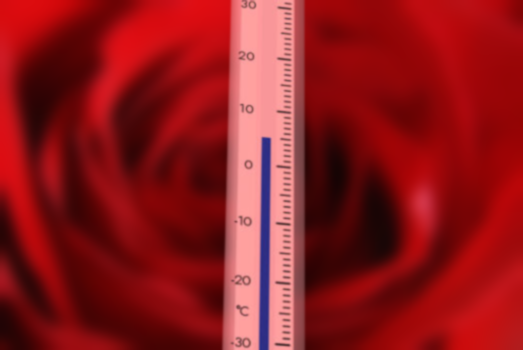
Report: value=5 unit=°C
